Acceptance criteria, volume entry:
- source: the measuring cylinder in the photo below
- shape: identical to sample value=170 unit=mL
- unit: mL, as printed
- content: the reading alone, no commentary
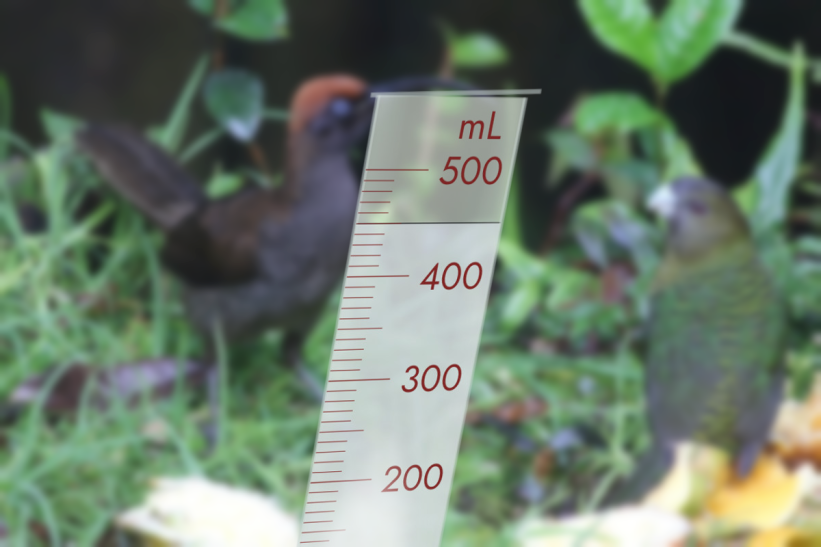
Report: value=450 unit=mL
